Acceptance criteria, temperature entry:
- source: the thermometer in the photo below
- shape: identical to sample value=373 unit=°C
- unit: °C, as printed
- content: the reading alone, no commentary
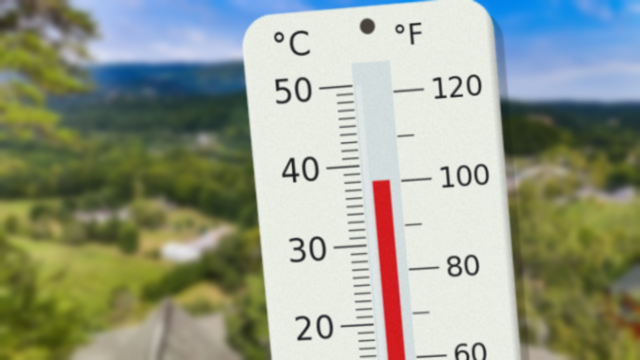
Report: value=38 unit=°C
